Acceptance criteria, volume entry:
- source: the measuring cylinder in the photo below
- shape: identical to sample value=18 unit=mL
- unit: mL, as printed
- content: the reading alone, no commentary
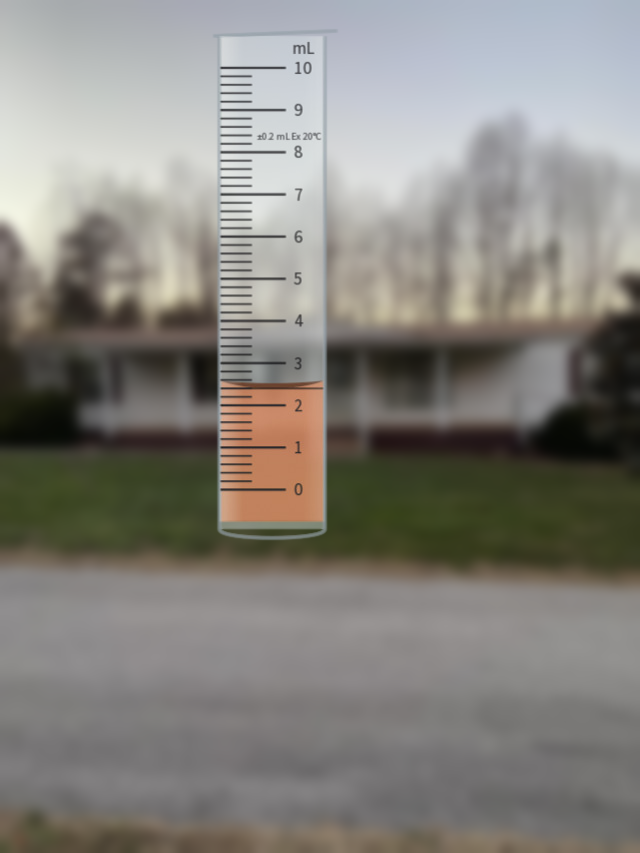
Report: value=2.4 unit=mL
